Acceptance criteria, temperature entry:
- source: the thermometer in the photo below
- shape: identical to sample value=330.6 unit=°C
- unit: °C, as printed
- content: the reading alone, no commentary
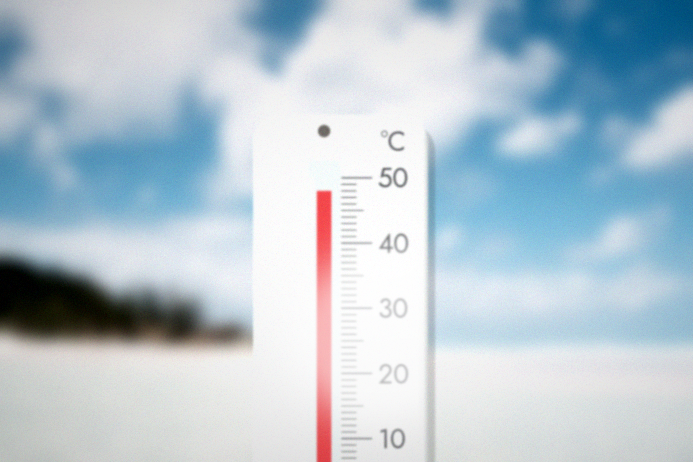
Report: value=48 unit=°C
